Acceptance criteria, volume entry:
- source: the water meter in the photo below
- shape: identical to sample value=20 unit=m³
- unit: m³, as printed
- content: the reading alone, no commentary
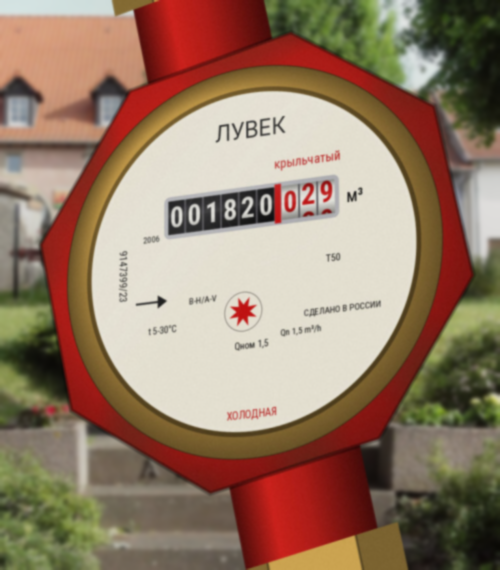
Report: value=1820.029 unit=m³
